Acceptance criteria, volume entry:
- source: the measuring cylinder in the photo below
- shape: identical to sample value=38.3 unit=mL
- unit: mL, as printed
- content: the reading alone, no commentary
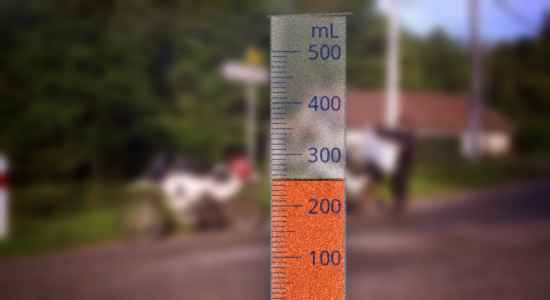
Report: value=250 unit=mL
